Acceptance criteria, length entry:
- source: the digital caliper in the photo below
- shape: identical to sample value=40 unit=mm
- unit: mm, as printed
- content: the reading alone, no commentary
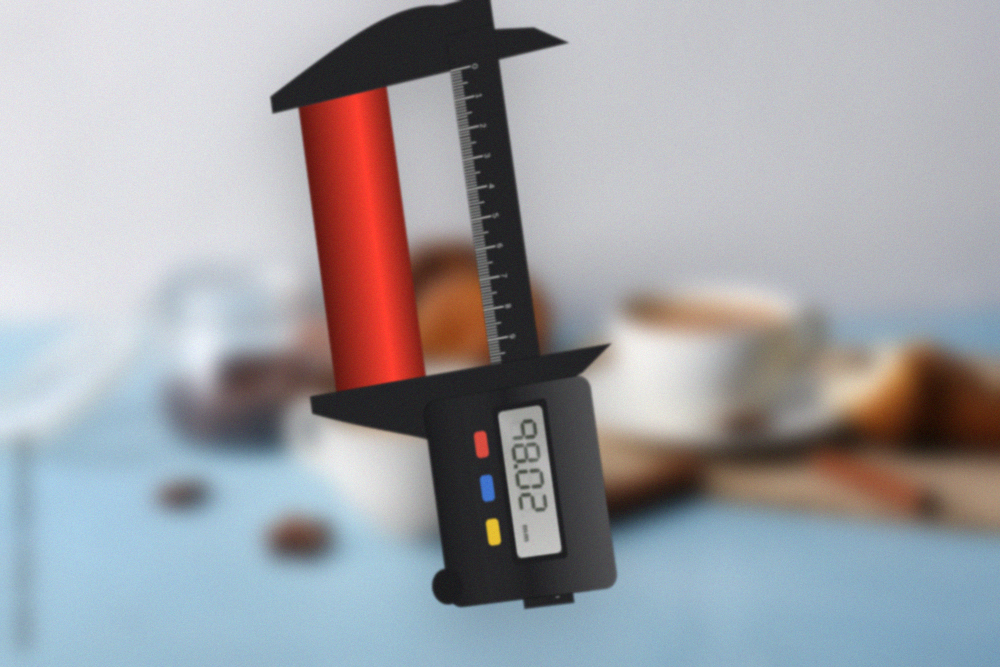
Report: value=98.02 unit=mm
